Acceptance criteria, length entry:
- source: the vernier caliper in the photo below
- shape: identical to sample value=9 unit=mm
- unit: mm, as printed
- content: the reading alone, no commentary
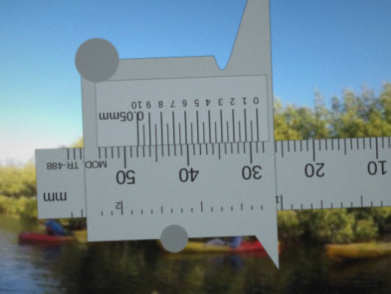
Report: value=28.8 unit=mm
